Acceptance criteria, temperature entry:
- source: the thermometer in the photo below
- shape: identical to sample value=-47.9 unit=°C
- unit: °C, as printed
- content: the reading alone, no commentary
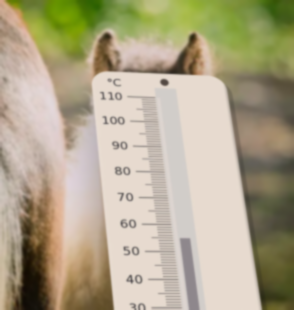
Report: value=55 unit=°C
